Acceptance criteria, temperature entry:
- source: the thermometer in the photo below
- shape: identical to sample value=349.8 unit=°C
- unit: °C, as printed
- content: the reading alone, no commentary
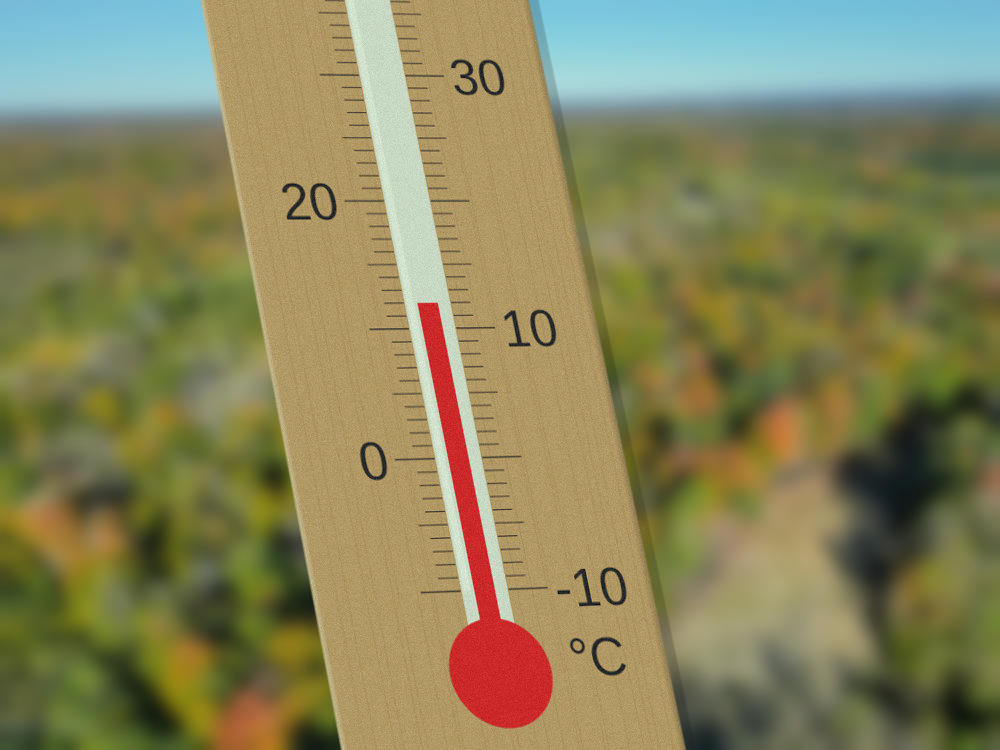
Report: value=12 unit=°C
